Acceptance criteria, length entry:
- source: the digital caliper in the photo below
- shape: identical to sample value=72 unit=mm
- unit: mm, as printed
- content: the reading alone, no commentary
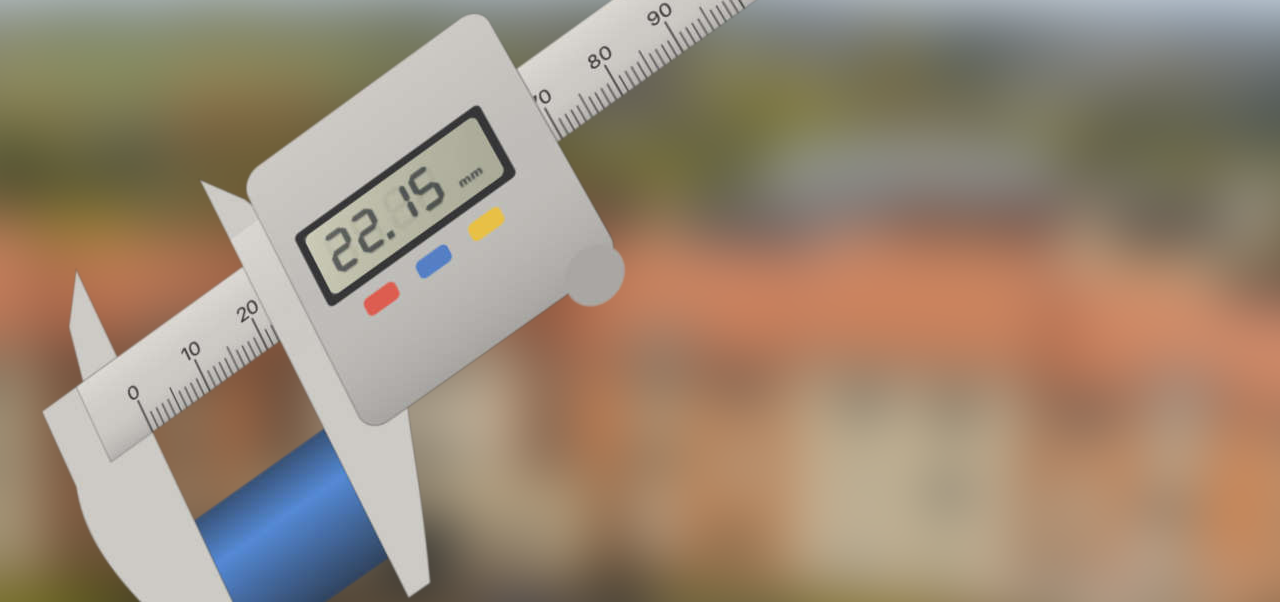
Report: value=22.15 unit=mm
